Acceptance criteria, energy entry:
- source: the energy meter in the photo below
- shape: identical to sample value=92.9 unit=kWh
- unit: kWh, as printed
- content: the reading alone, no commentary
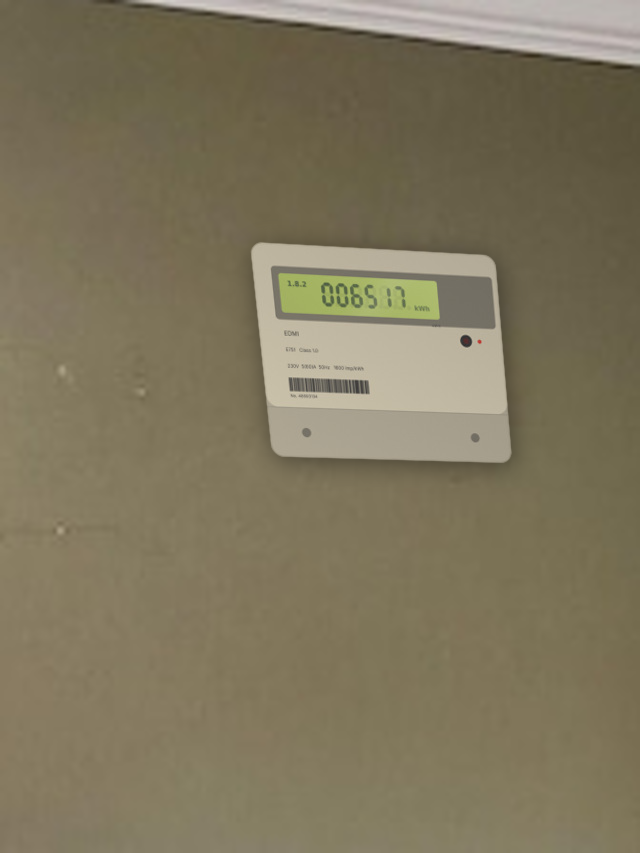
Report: value=6517 unit=kWh
